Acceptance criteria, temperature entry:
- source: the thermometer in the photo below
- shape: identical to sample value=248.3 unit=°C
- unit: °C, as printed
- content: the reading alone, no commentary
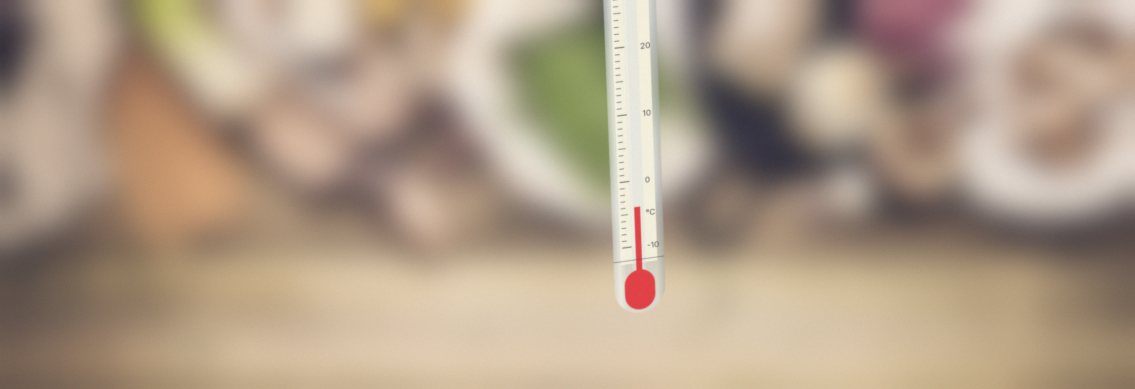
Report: value=-4 unit=°C
